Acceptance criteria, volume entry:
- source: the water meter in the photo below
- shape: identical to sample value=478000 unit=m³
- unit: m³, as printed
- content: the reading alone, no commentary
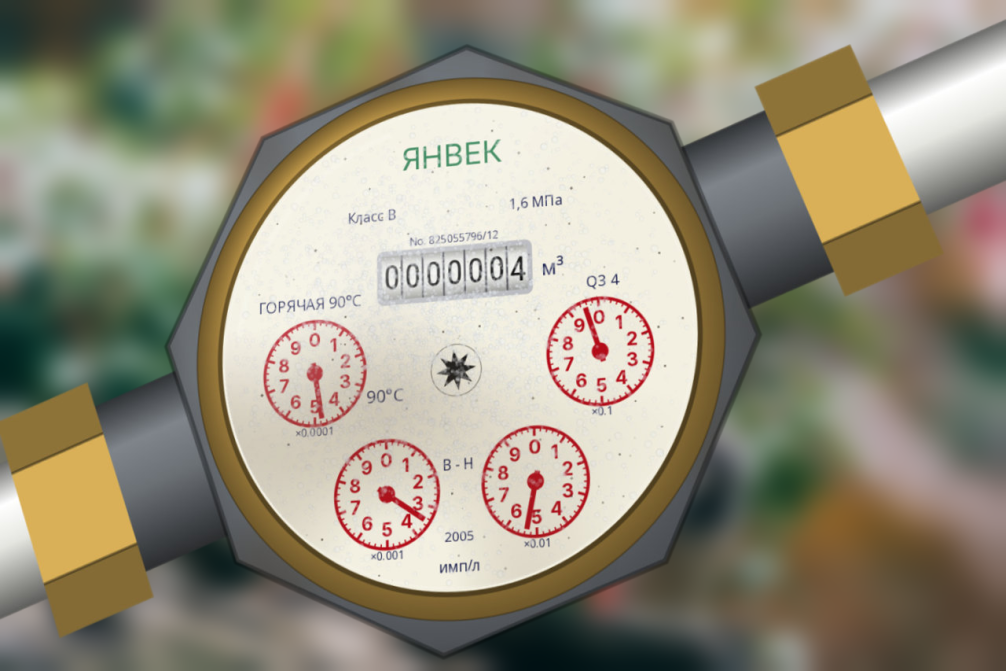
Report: value=3.9534 unit=m³
